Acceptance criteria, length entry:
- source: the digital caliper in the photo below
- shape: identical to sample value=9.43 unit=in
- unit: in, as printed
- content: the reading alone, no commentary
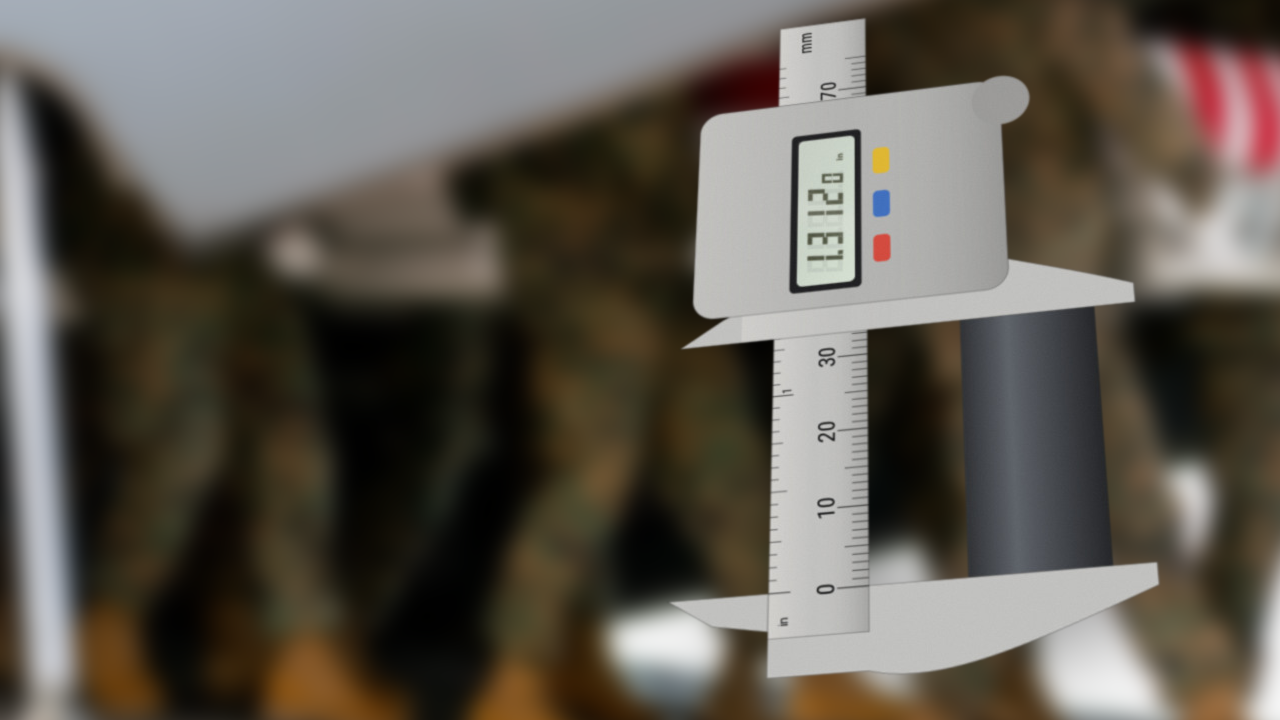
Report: value=1.3120 unit=in
